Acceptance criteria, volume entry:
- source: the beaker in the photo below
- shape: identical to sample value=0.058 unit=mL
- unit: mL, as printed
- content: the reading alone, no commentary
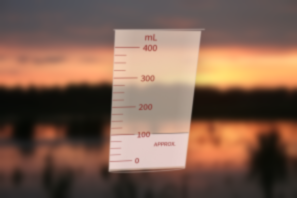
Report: value=100 unit=mL
